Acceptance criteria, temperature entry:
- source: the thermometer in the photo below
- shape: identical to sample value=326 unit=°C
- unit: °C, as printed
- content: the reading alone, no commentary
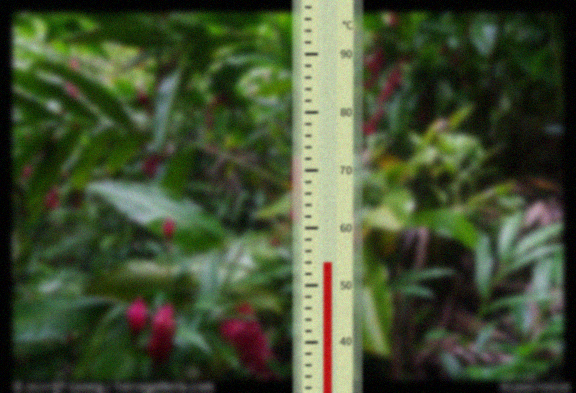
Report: value=54 unit=°C
